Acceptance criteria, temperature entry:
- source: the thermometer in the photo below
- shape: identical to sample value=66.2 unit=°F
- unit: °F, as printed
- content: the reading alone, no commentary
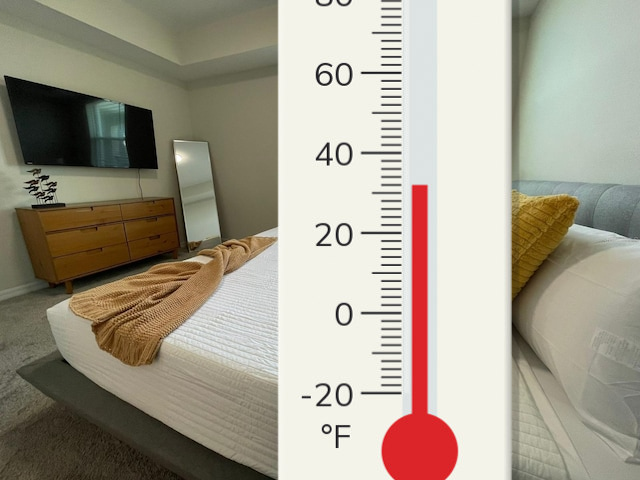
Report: value=32 unit=°F
